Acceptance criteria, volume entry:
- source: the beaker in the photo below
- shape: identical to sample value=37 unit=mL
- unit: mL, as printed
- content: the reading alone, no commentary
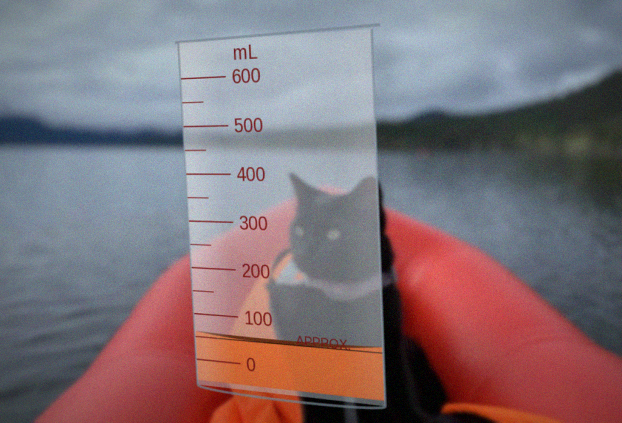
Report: value=50 unit=mL
